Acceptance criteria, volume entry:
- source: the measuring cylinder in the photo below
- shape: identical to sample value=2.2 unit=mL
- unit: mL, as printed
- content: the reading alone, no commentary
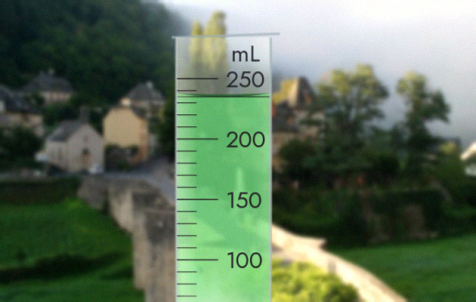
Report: value=235 unit=mL
